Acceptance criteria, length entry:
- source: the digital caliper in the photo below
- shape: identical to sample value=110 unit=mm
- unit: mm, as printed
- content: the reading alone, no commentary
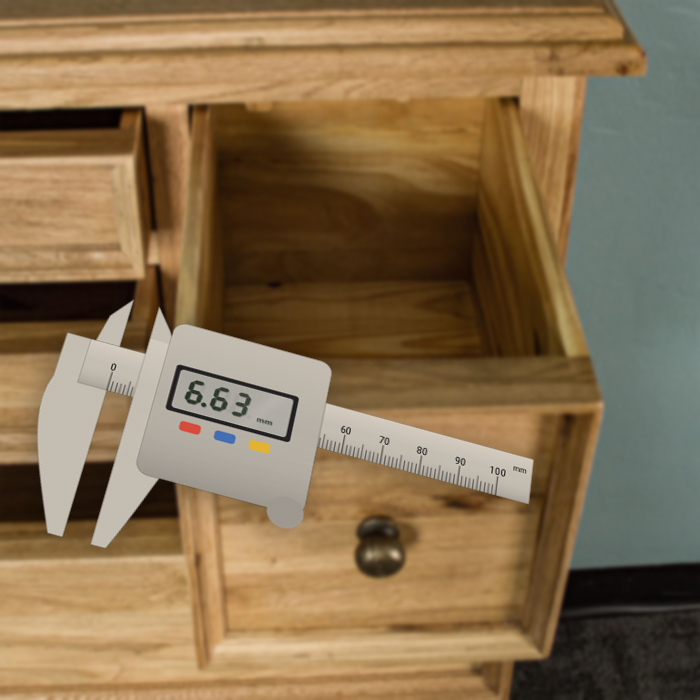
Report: value=6.63 unit=mm
